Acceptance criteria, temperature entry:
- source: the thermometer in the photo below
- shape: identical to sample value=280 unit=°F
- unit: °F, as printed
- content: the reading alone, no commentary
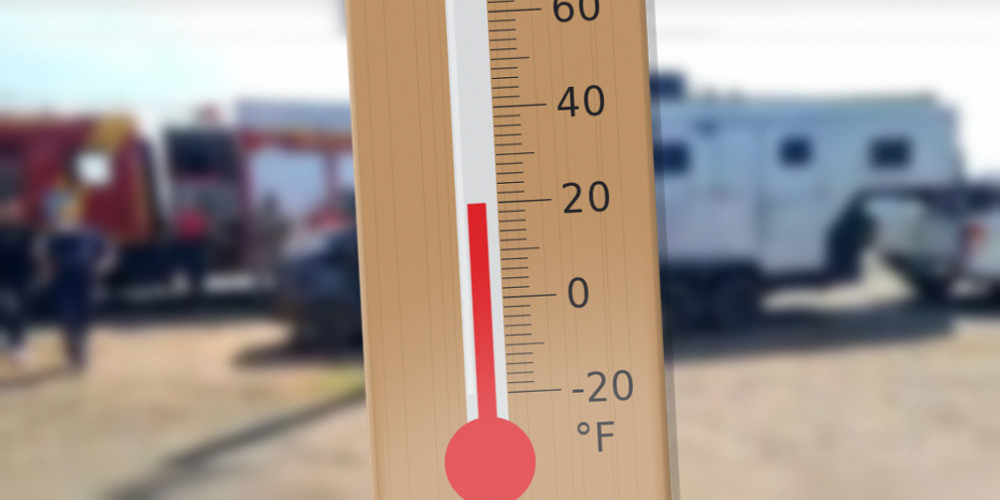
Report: value=20 unit=°F
